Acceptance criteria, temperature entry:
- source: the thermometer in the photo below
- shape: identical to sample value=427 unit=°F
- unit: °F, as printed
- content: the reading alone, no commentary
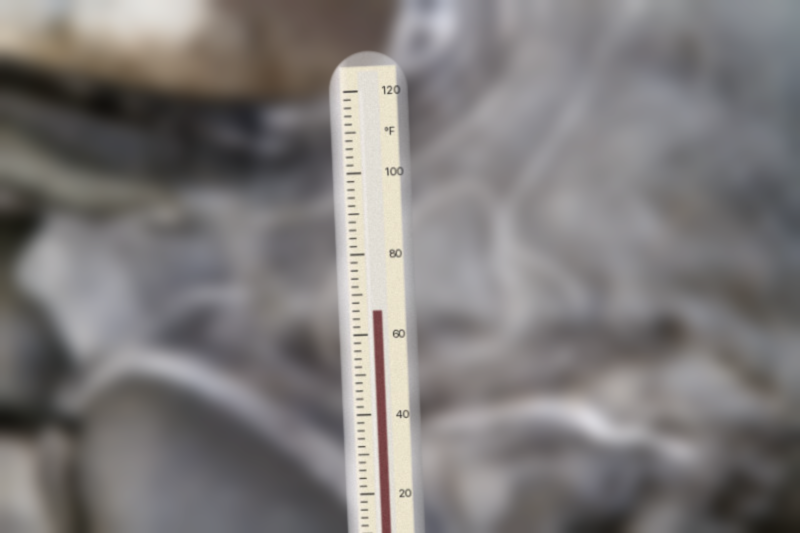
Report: value=66 unit=°F
